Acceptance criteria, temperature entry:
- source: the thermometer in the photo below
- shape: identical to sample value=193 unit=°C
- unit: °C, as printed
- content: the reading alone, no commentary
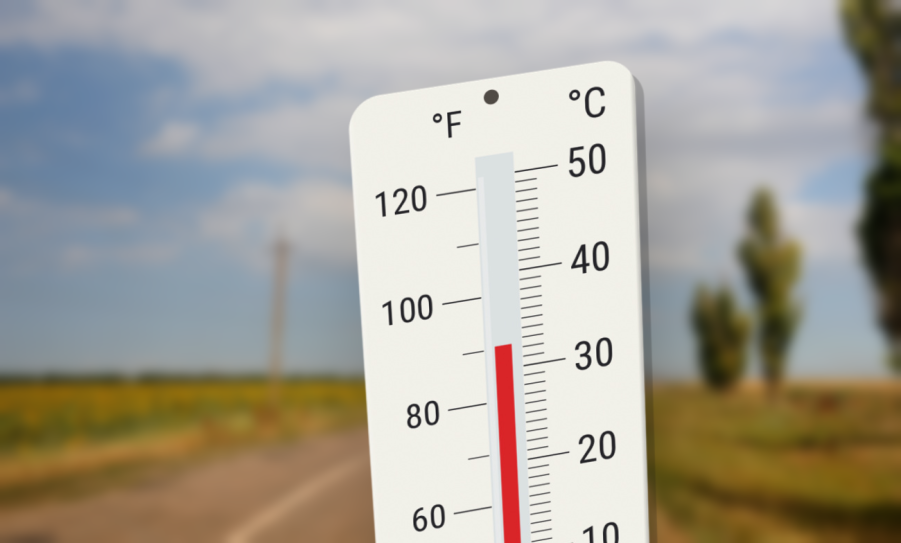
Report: value=32.5 unit=°C
